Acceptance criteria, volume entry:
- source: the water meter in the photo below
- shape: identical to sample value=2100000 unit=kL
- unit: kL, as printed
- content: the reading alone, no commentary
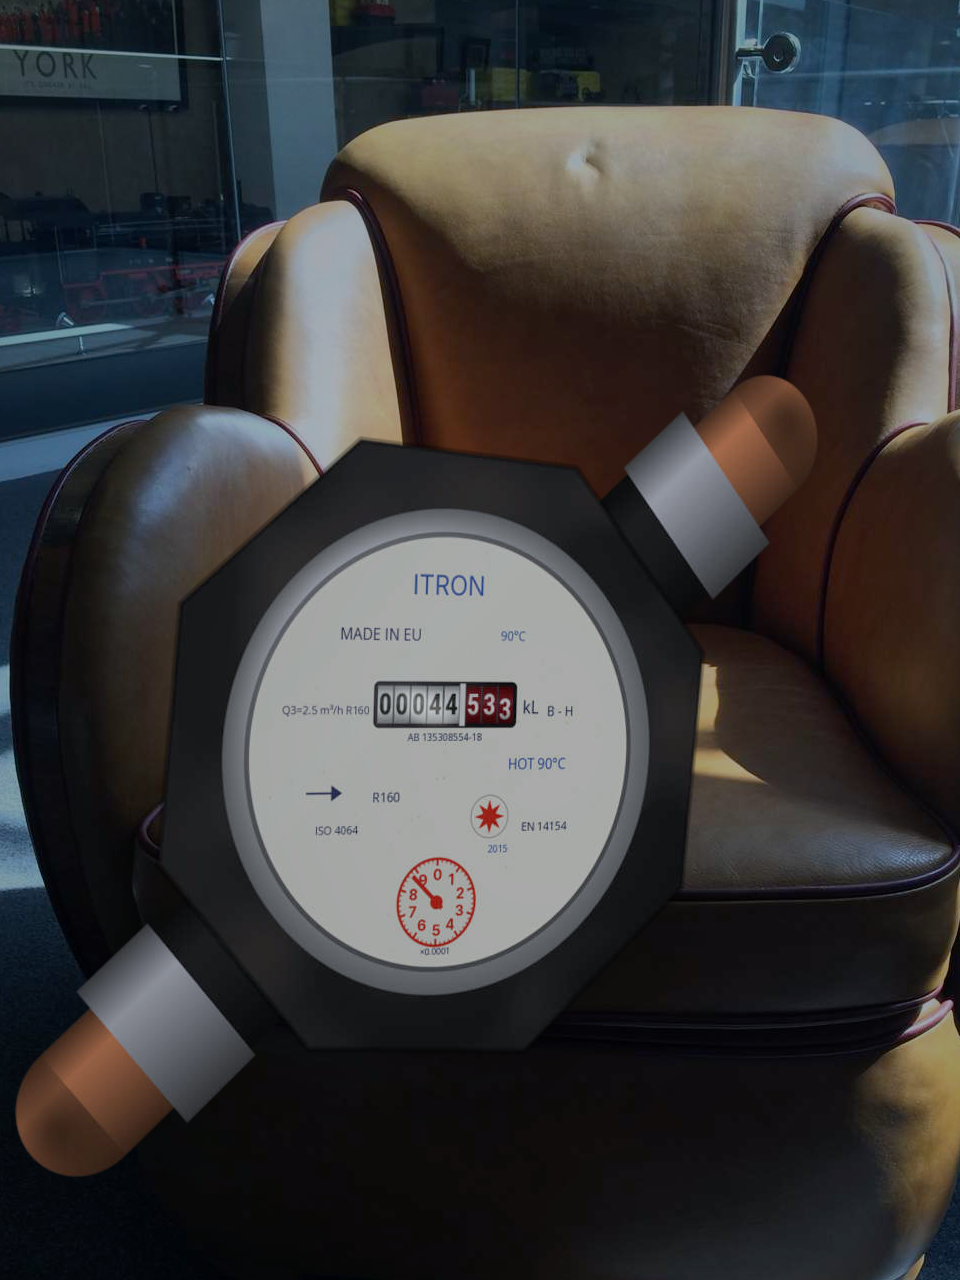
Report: value=44.5328 unit=kL
